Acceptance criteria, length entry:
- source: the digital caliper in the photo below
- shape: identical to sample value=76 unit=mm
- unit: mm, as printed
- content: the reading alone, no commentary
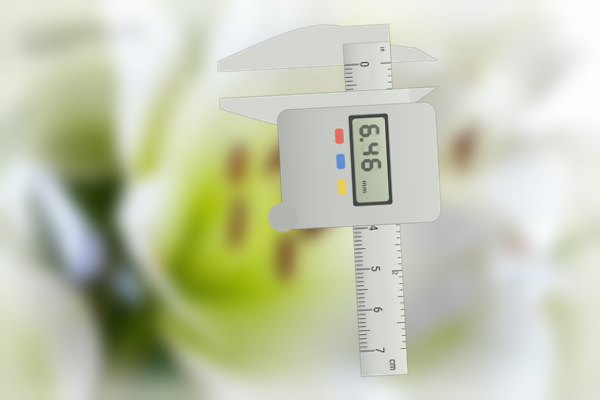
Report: value=6.46 unit=mm
